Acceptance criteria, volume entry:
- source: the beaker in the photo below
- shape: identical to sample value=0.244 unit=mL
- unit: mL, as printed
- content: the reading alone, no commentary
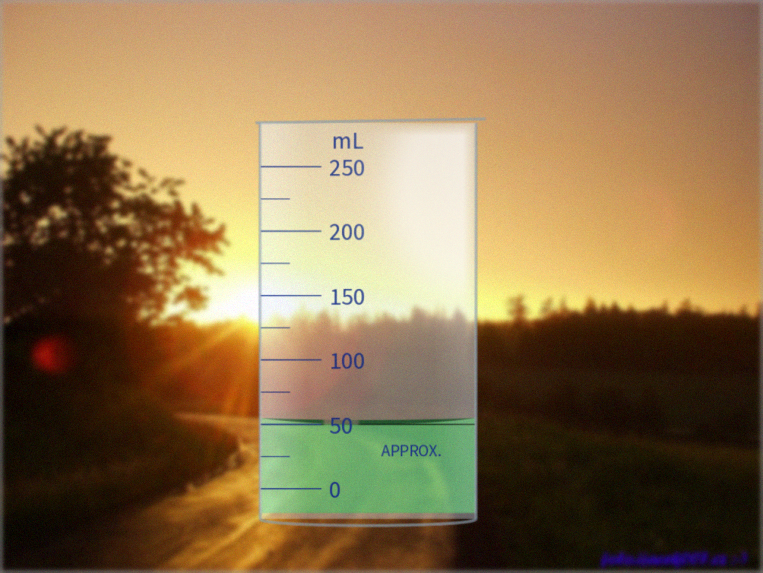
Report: value=50 unit=mL
